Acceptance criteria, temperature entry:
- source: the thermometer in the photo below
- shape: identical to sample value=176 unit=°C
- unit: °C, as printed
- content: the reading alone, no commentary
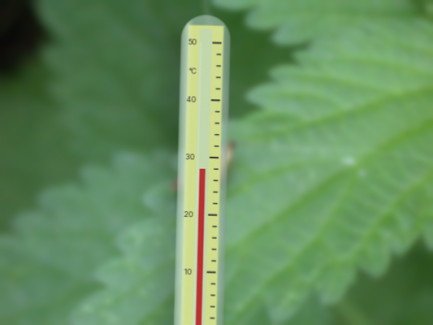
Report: value=28 unit=°C
